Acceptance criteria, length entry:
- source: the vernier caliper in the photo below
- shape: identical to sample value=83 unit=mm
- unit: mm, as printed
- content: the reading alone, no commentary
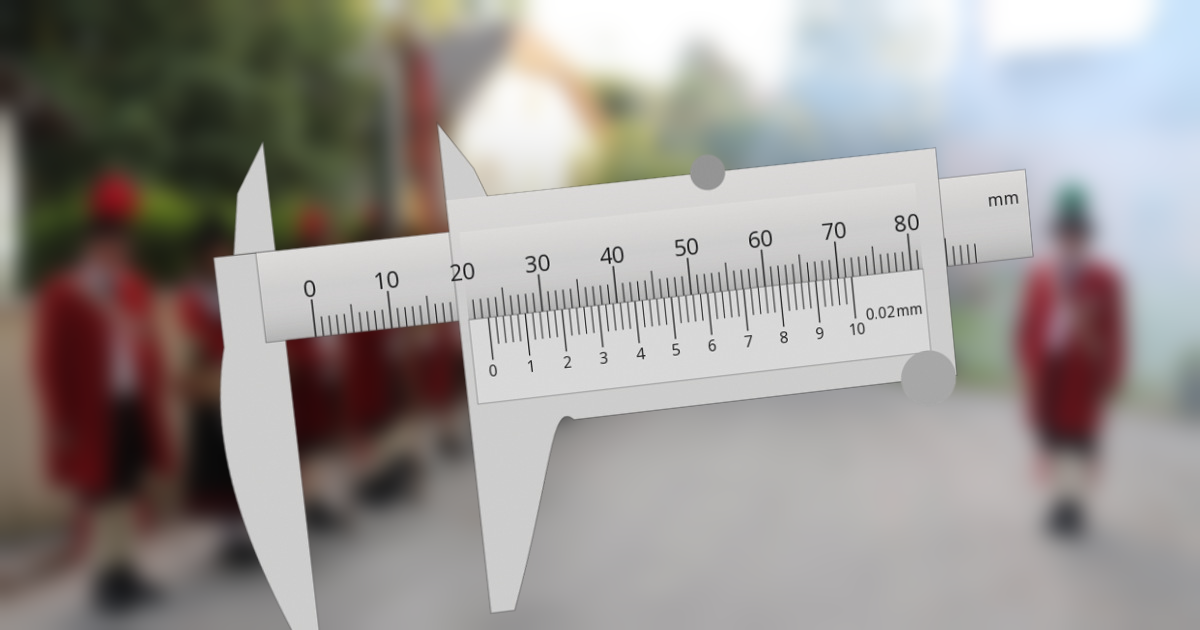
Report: value=22.8 unit=mm
